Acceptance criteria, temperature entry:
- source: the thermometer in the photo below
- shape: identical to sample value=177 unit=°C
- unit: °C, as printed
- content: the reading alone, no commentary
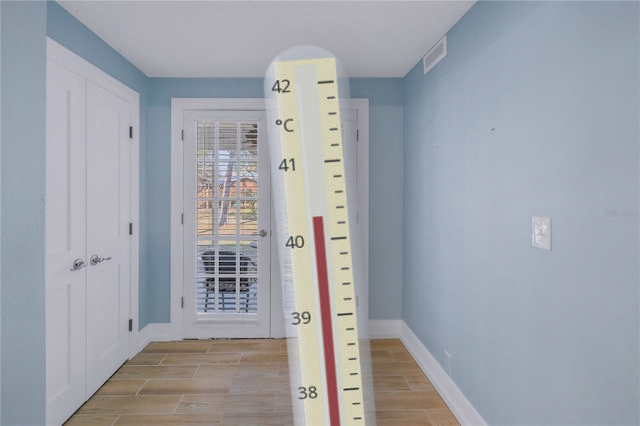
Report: value=40.3 unit=°C
